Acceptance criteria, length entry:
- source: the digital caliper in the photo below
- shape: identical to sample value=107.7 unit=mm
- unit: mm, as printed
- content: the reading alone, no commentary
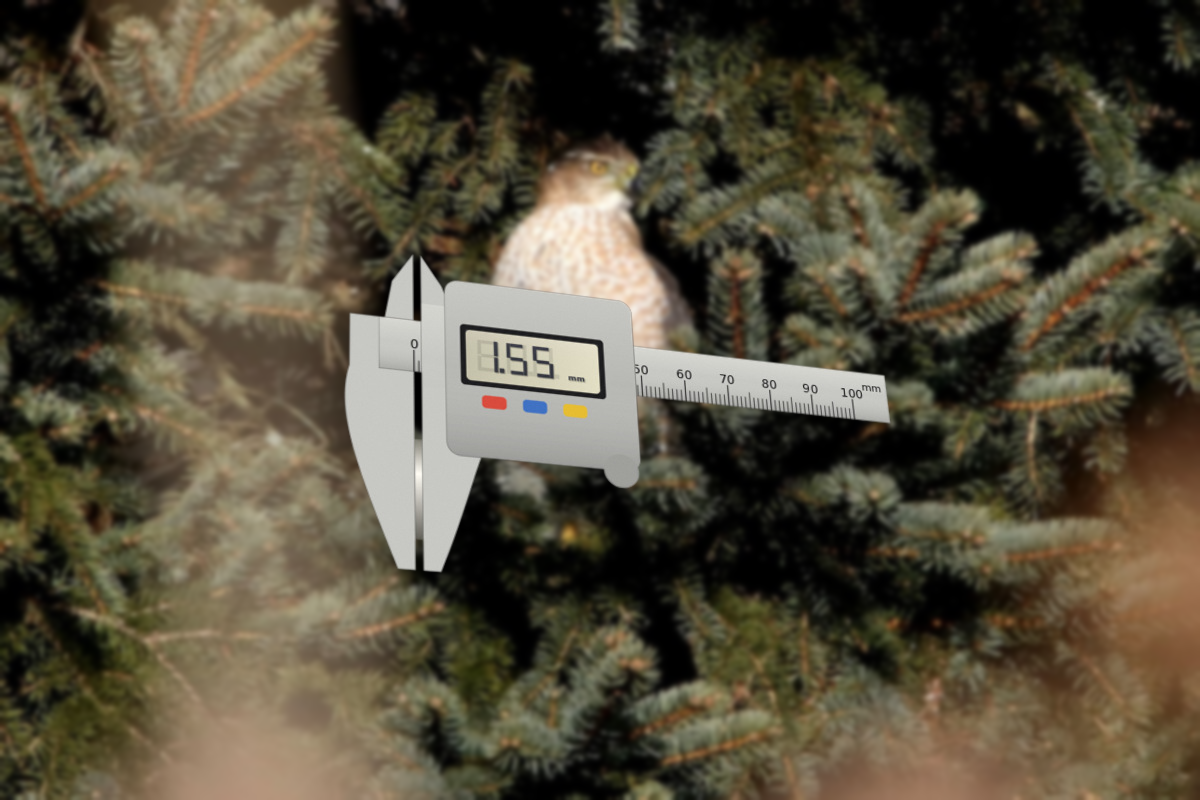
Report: value=1.55 unit=mm
